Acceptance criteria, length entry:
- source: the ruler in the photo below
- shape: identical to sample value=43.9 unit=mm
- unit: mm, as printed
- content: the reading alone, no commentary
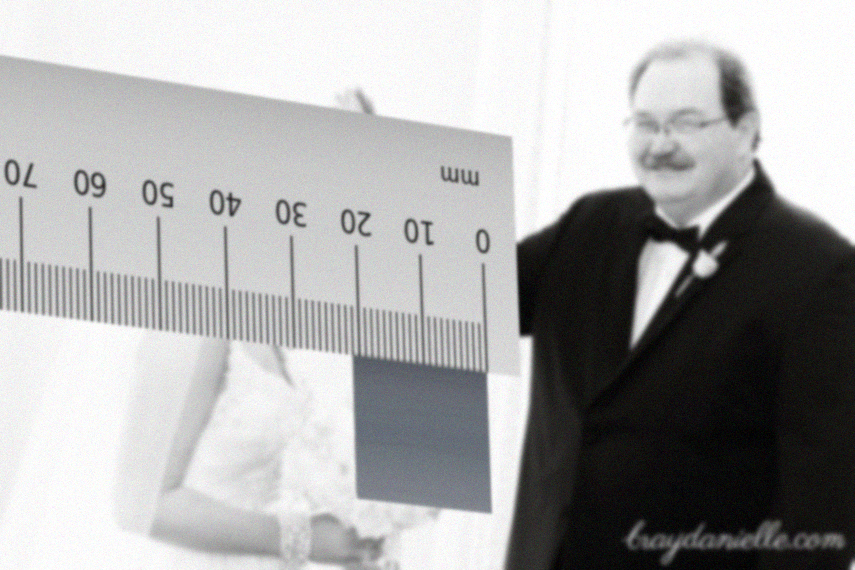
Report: value=21 unit=mm
